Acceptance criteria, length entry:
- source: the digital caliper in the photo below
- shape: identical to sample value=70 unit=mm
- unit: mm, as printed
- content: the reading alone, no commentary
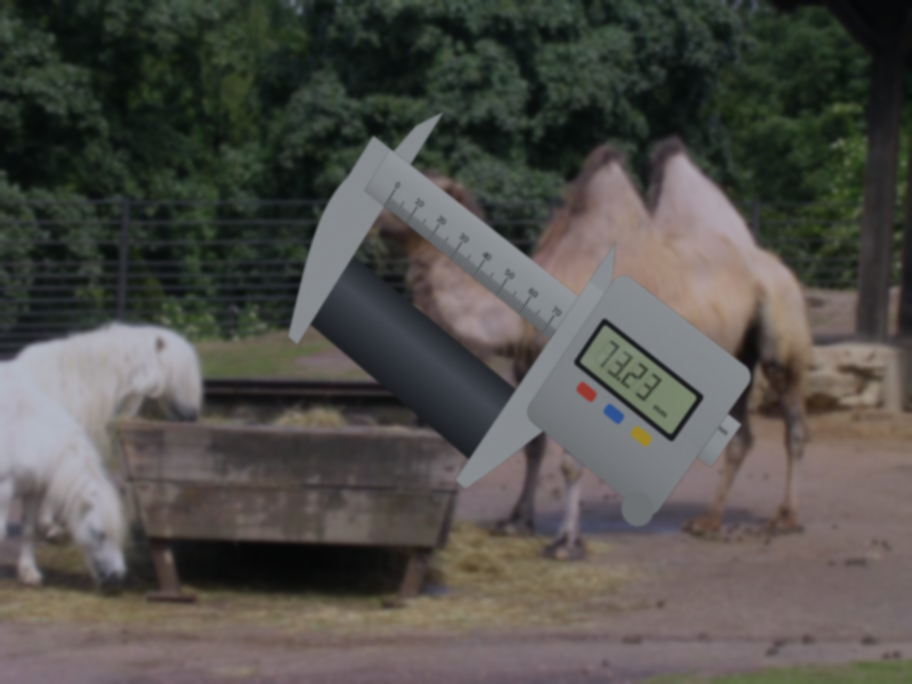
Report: value=73.23 unit=mm
